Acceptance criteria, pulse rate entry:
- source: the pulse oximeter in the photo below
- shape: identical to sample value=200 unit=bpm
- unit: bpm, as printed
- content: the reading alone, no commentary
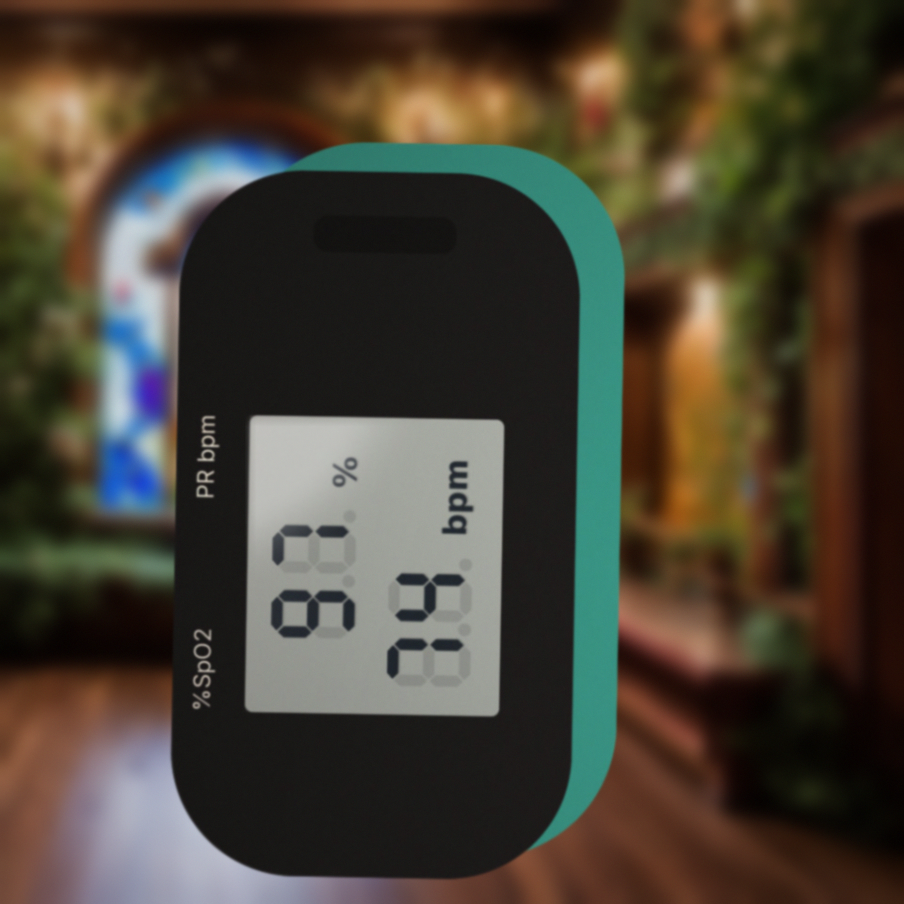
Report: value=74 unit=bpm
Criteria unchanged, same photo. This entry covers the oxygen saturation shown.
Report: value=97 unit=%
